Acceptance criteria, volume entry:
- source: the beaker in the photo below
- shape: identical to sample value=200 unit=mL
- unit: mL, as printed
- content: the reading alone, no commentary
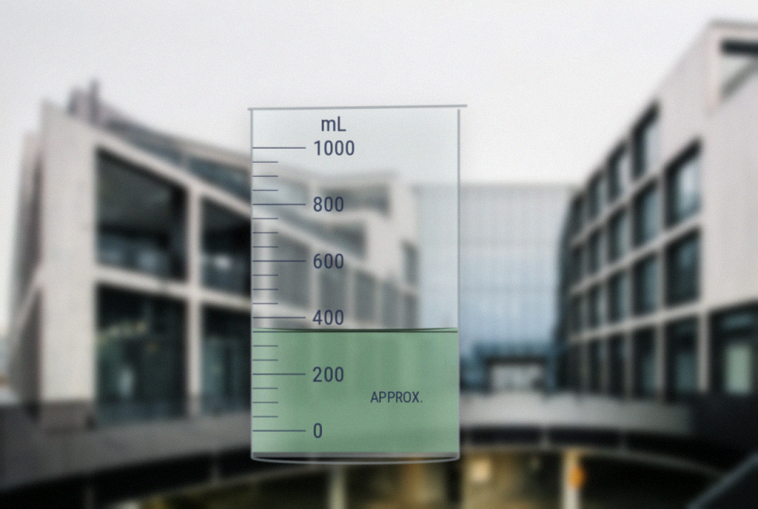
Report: value=350 unit=mL
